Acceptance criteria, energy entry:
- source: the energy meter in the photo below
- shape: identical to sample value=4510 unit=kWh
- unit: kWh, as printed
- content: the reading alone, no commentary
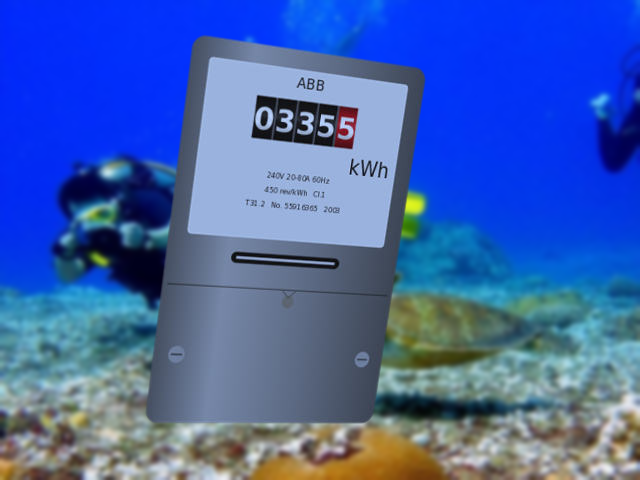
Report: value=335.5 unit=kWh
